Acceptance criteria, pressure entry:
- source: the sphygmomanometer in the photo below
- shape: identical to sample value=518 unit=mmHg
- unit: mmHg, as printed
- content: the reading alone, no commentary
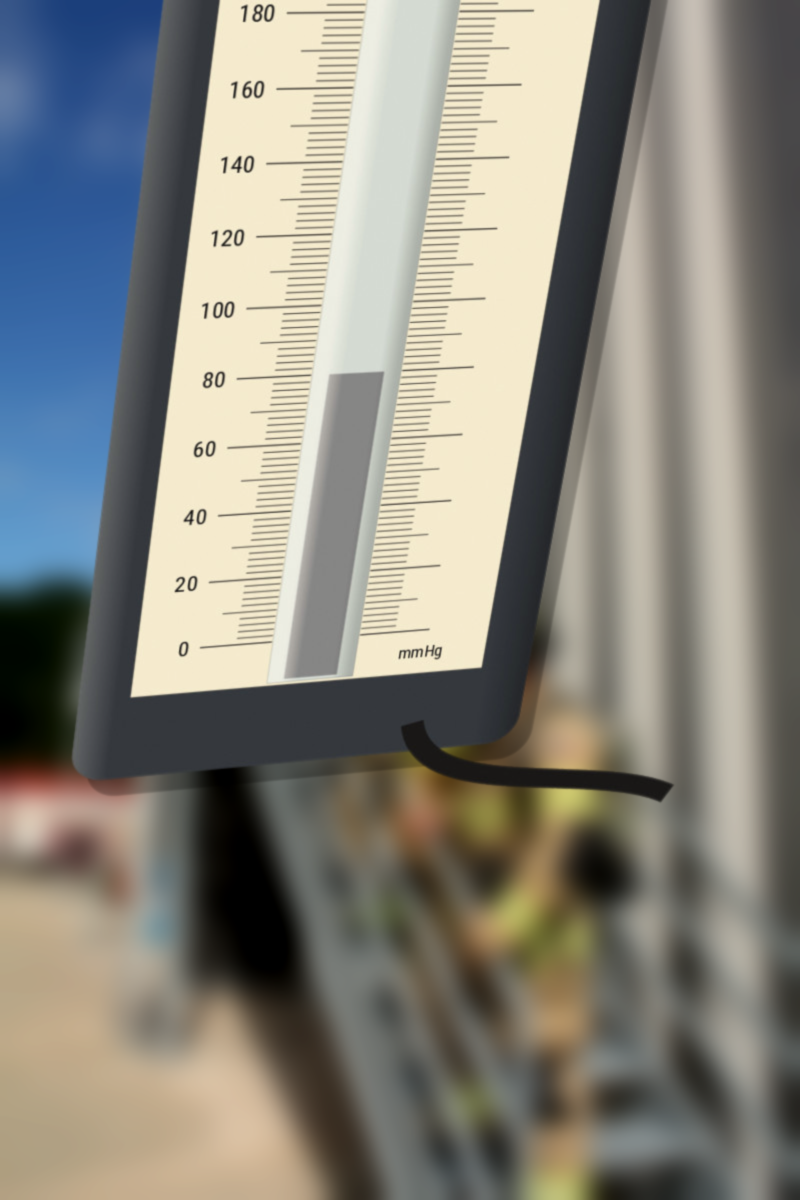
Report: value=80 unit=mmHg
